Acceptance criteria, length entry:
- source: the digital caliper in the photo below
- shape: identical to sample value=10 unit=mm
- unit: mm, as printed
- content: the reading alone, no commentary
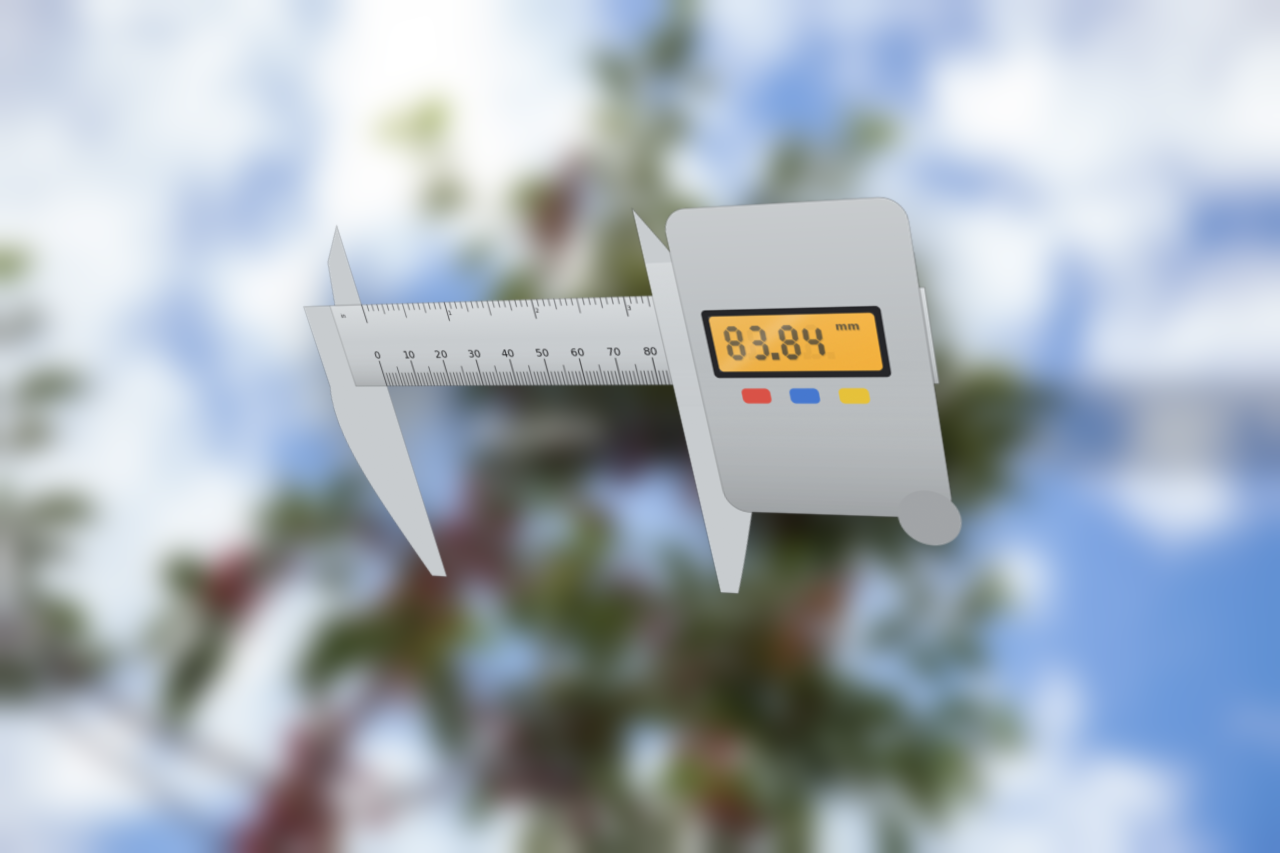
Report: value=83.84 unit=mm
